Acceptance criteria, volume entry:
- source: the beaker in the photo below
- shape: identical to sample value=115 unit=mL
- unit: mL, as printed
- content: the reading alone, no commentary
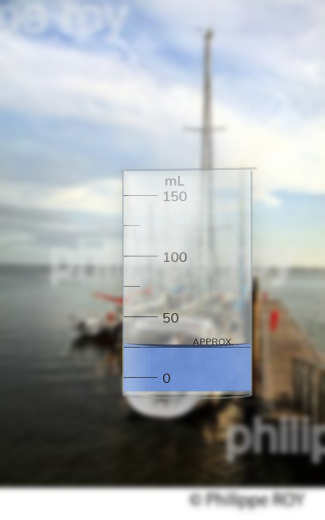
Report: value=25 unit=mL
